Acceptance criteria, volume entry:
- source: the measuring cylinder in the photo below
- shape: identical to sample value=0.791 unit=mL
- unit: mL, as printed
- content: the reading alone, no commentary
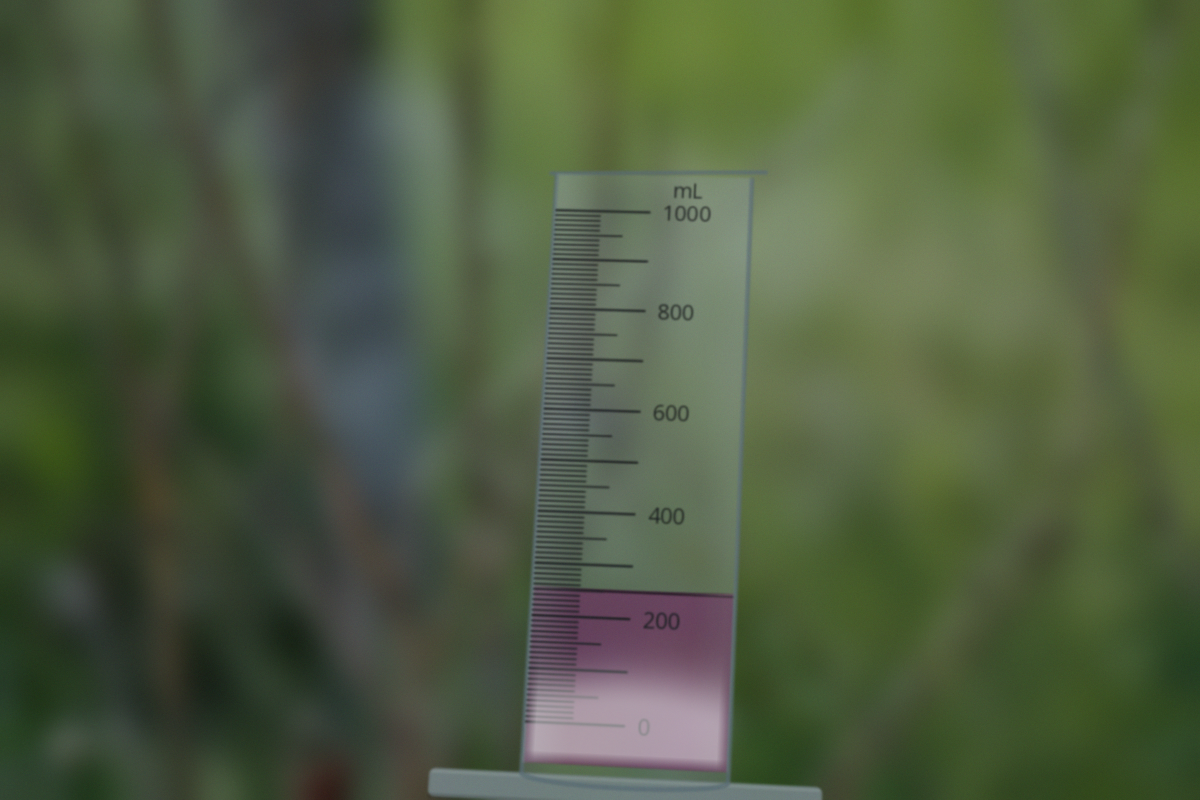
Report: value=250 unit=mL
